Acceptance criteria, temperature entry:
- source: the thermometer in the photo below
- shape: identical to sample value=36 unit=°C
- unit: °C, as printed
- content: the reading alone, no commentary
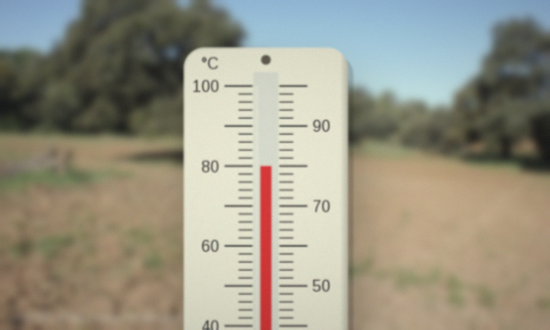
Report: value=80 unit=°C
